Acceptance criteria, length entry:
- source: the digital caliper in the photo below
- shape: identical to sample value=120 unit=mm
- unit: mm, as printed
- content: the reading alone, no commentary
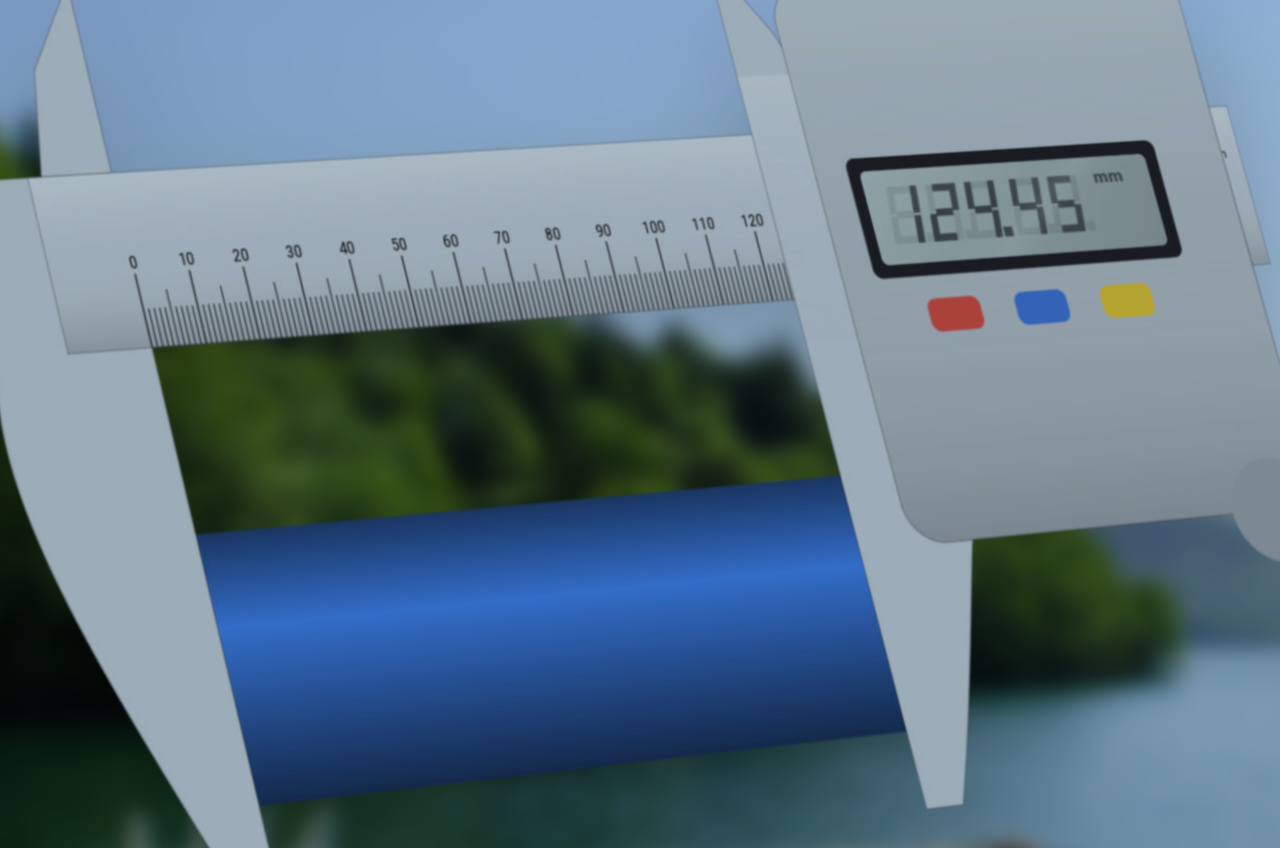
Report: value=124.45 unit=mm
